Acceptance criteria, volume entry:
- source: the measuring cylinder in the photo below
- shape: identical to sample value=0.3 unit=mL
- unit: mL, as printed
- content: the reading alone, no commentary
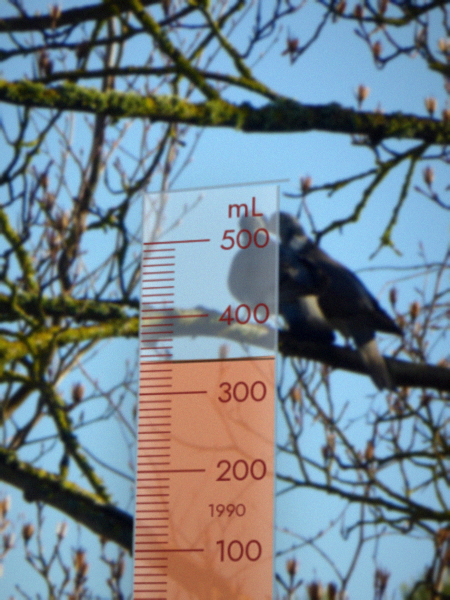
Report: value=340 unit=mL
